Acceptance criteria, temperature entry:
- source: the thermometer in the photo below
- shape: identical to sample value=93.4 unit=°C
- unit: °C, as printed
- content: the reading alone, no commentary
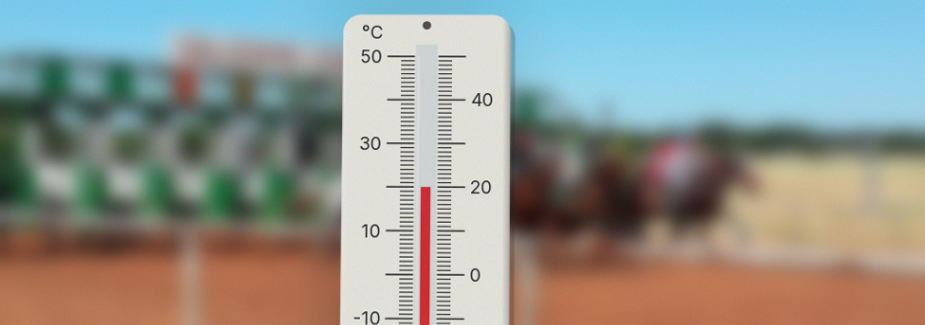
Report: value=20 unit=°C
